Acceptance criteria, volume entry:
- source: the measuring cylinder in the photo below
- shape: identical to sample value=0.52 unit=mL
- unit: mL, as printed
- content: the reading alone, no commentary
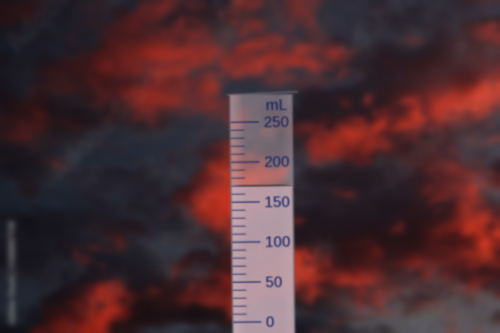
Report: value=170 unit=mL
